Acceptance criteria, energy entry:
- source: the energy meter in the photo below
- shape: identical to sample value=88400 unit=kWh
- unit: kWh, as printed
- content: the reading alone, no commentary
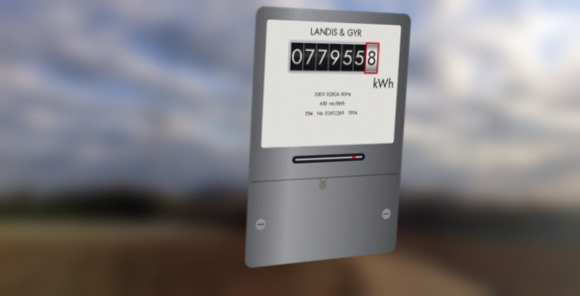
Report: value=77955.8 unit=kWh
